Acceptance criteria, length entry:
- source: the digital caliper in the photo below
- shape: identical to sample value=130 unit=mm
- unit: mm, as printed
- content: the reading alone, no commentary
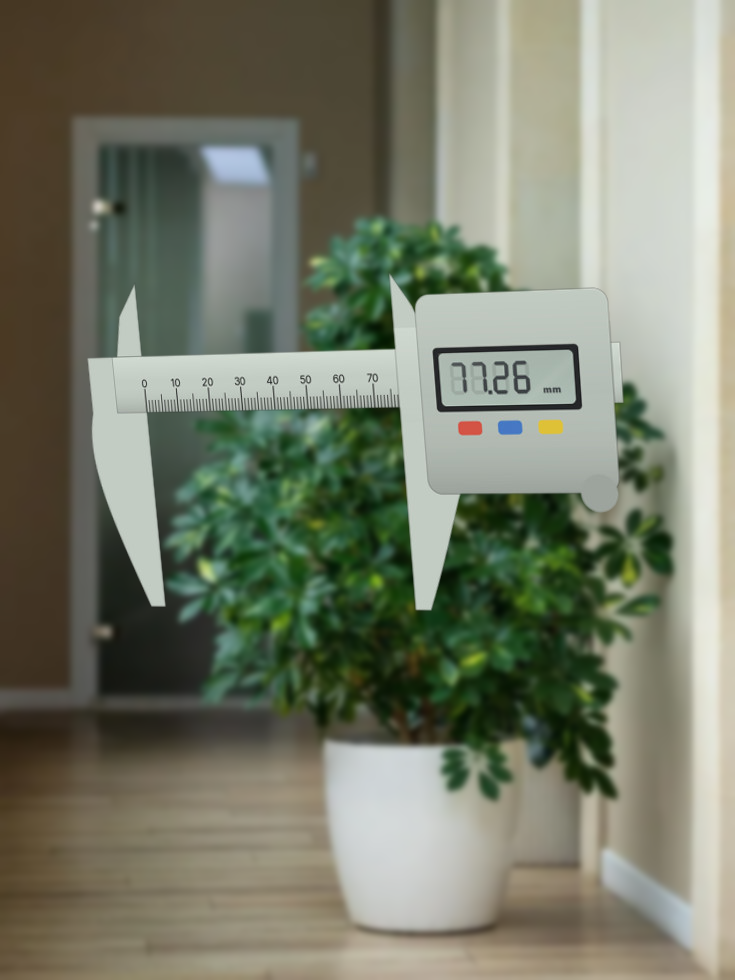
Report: value=77.26 unit=mm
